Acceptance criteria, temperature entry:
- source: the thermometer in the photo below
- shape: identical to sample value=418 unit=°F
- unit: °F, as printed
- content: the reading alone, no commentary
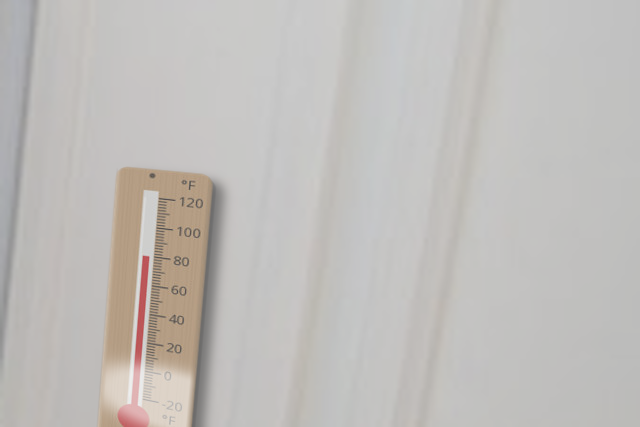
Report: value=80 unit=°F
